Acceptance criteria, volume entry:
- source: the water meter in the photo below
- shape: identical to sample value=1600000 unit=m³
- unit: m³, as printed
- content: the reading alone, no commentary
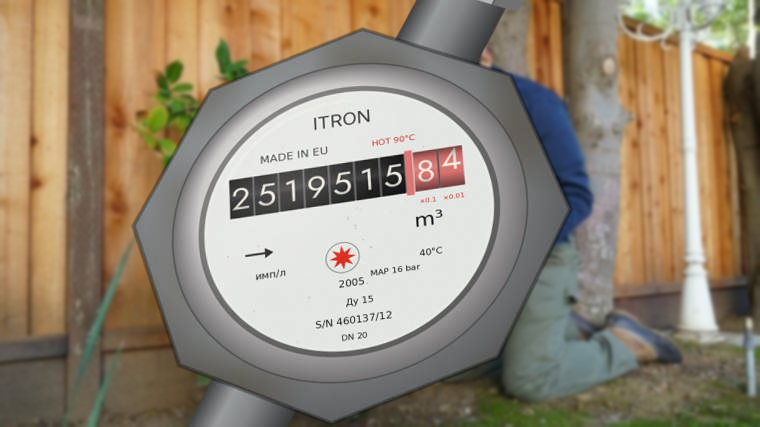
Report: value=2519515.84 unit=m³
